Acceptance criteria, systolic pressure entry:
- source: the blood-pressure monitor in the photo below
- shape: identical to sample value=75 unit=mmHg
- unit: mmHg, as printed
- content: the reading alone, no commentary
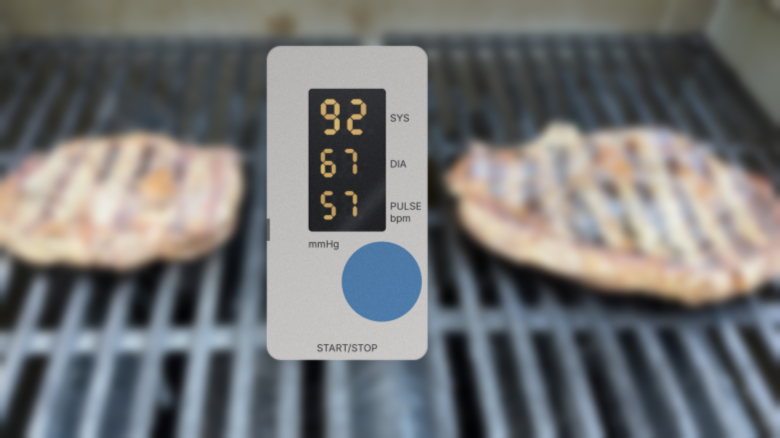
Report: value=92 unit=mmHg
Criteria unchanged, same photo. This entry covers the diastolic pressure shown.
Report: value=67 unit=mmHg
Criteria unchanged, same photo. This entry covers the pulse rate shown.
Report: value=57 unit=bpm
